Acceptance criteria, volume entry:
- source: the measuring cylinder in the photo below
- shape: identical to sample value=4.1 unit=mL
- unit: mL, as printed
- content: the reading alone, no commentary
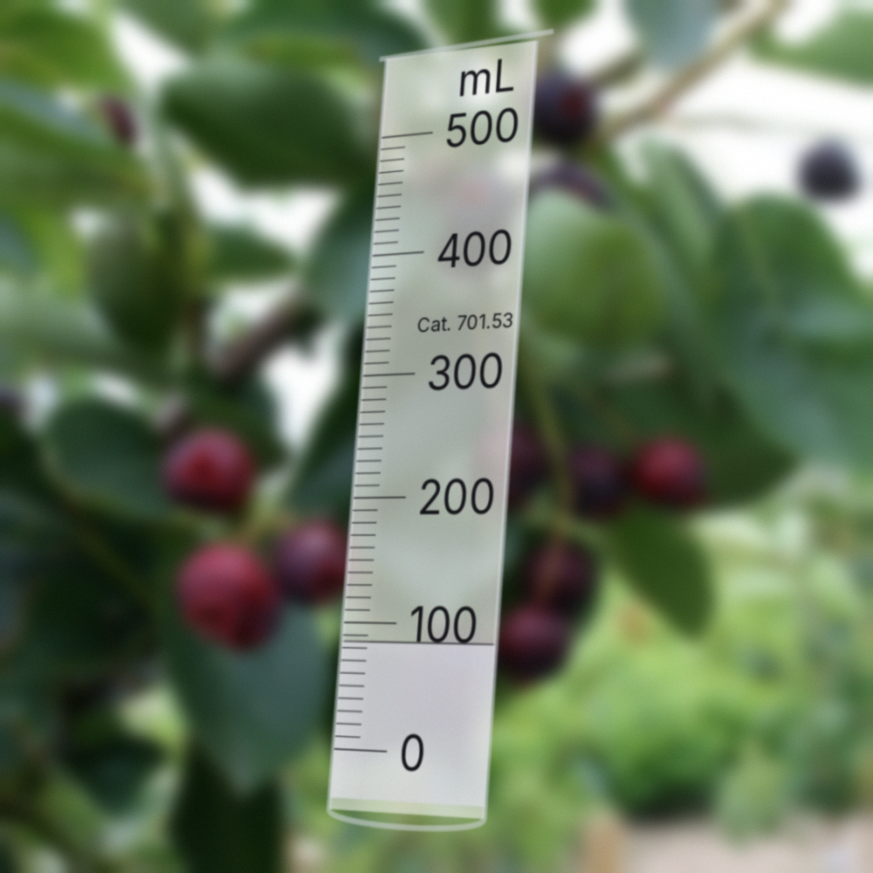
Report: value=85 unit=mL
